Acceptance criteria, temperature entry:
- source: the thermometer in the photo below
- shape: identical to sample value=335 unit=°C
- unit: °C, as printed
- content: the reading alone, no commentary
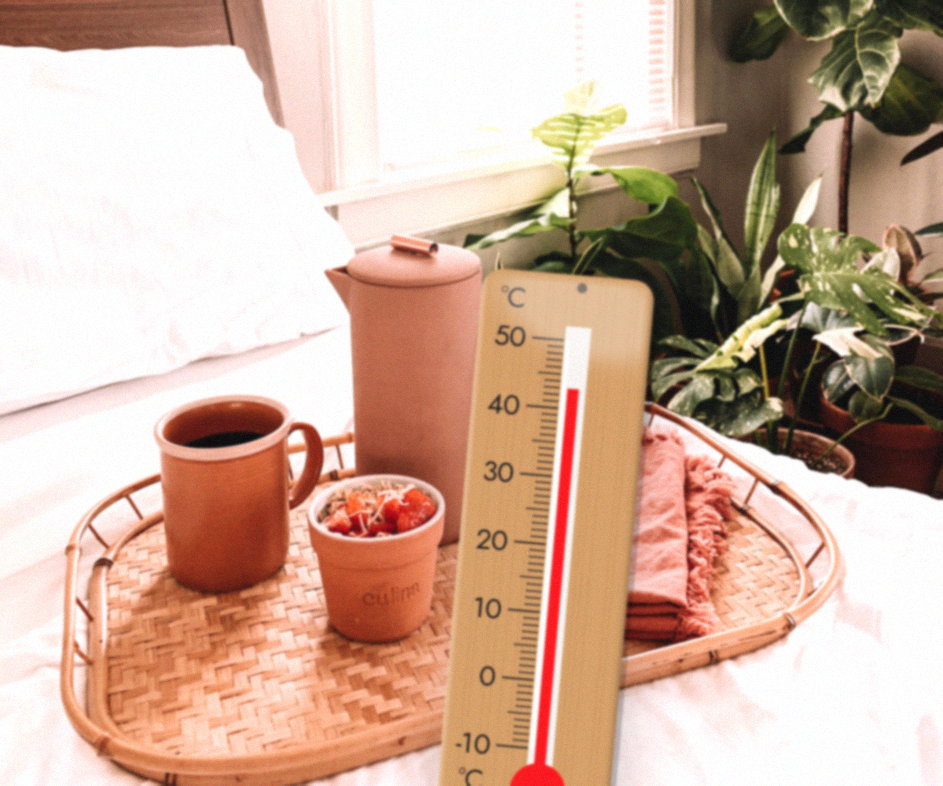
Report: value=43 unit=°C
